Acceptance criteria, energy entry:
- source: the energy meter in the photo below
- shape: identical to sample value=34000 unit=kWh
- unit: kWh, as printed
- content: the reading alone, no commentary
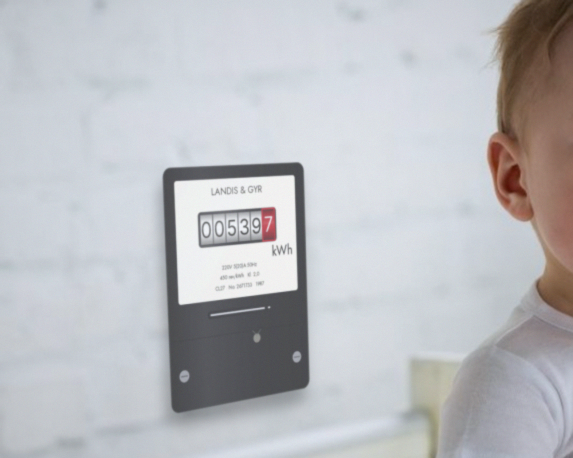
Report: value=539.7 unit=kWh
